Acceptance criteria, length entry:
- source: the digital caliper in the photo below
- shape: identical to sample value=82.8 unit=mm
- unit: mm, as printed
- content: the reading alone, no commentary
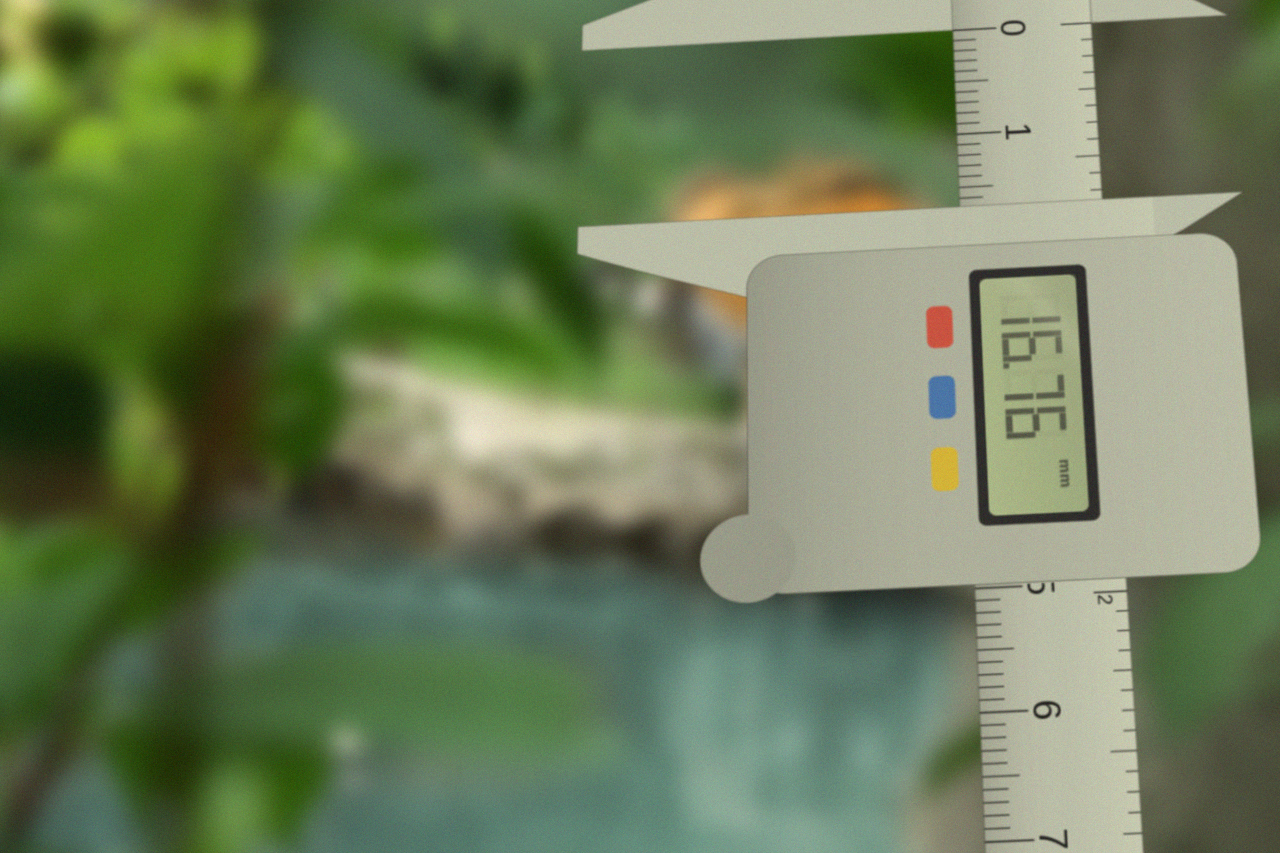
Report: value=16.76 unit=mm
